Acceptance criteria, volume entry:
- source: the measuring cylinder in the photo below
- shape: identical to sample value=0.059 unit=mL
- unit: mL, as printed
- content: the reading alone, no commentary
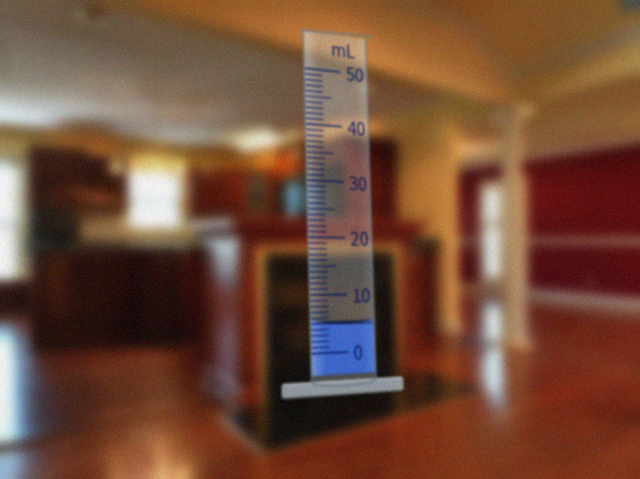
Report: value=5 unit=mL
